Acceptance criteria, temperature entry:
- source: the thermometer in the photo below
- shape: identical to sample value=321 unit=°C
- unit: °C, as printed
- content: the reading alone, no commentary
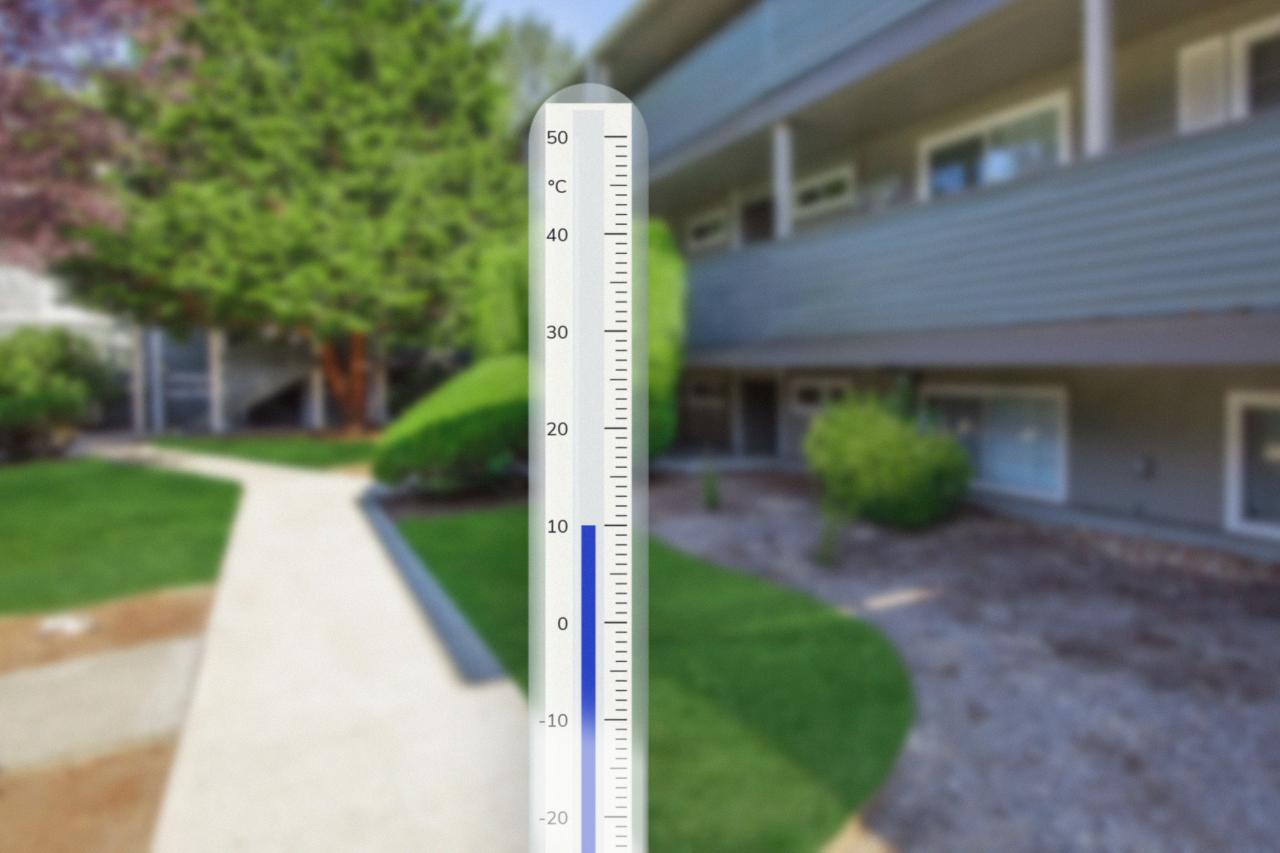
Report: value=10 unit=°C
